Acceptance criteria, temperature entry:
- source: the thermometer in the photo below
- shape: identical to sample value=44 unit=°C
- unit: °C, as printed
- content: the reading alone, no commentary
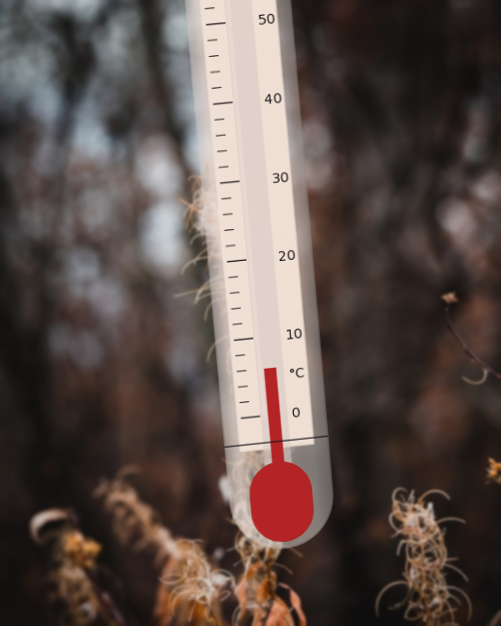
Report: value=6 unit=°C
